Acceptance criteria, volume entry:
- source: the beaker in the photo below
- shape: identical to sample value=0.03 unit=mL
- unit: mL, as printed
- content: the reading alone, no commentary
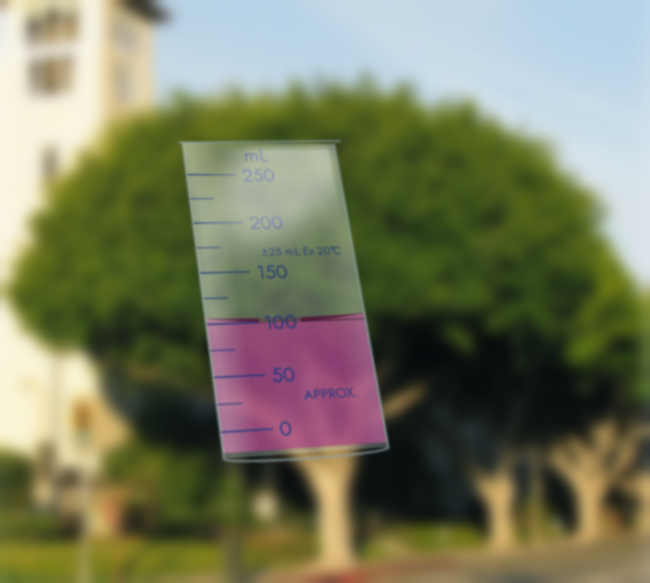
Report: value=100 unit=mL
